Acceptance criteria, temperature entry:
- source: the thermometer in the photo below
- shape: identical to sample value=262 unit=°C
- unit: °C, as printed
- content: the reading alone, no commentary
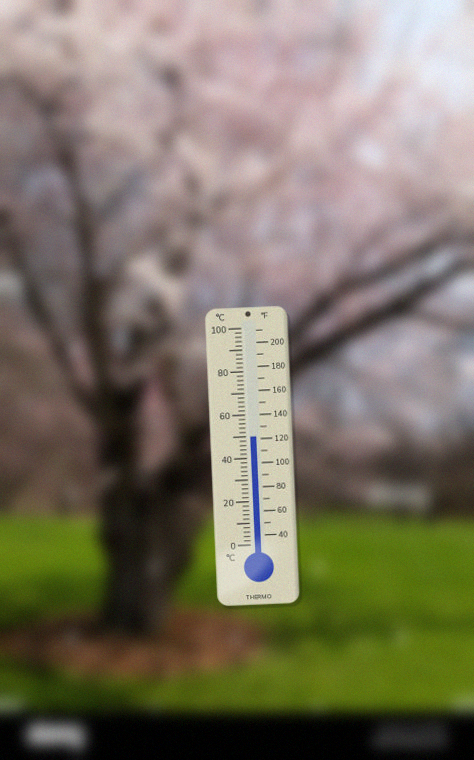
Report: value=50 unit=°C
